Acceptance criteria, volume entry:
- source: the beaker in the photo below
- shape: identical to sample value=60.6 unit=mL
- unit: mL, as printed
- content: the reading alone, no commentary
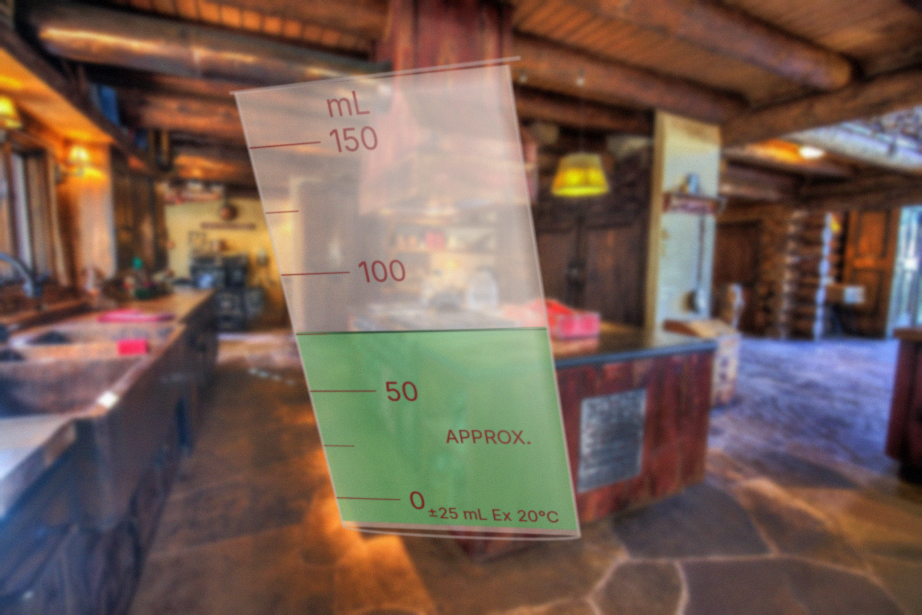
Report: value=75 unit=mL
